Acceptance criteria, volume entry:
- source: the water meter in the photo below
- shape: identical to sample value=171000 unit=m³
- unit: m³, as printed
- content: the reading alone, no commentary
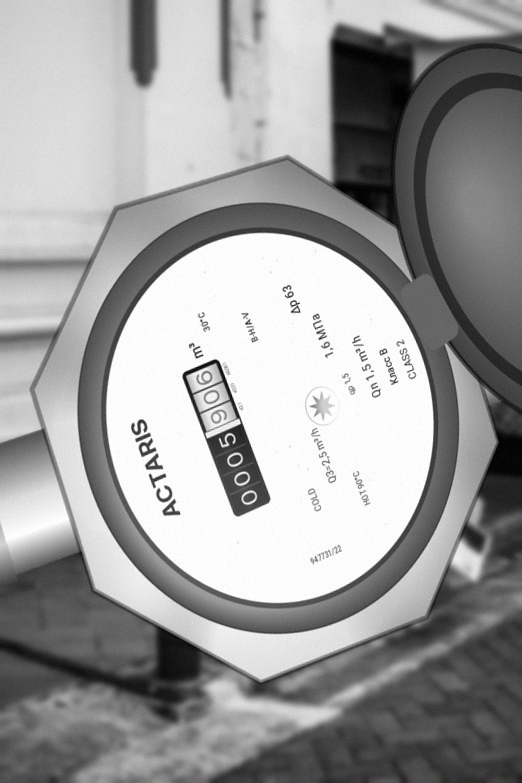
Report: value=5.906 unit=m³
